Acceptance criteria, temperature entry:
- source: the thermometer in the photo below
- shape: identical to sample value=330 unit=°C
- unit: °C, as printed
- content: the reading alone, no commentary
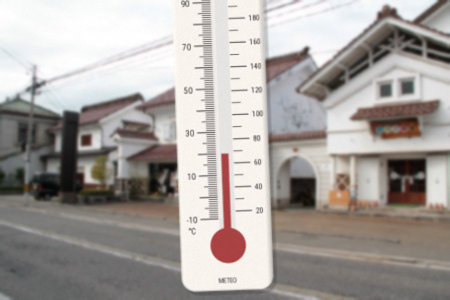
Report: value=20 unit=°C
